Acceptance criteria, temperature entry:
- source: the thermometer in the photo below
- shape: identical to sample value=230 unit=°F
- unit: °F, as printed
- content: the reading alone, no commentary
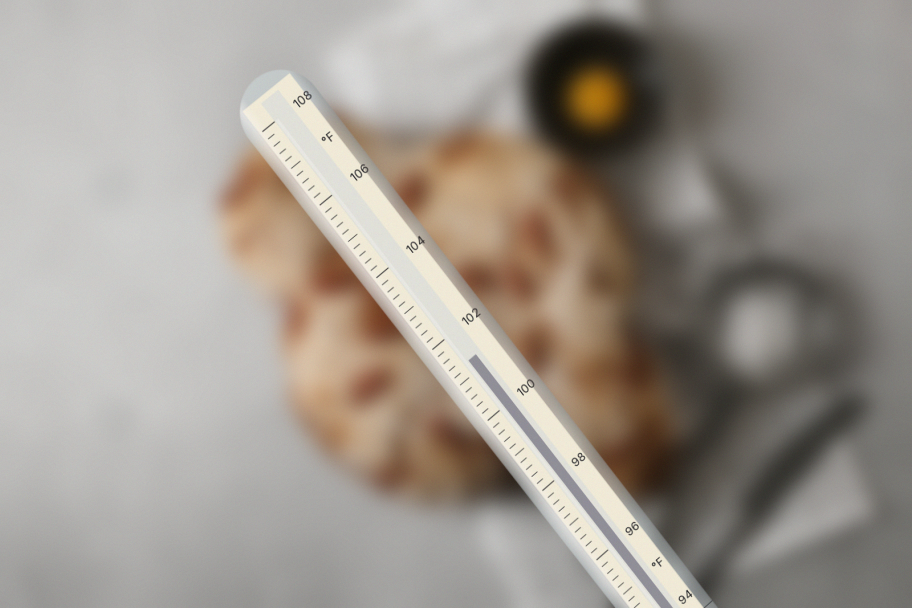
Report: value=101.3 unit=°F
